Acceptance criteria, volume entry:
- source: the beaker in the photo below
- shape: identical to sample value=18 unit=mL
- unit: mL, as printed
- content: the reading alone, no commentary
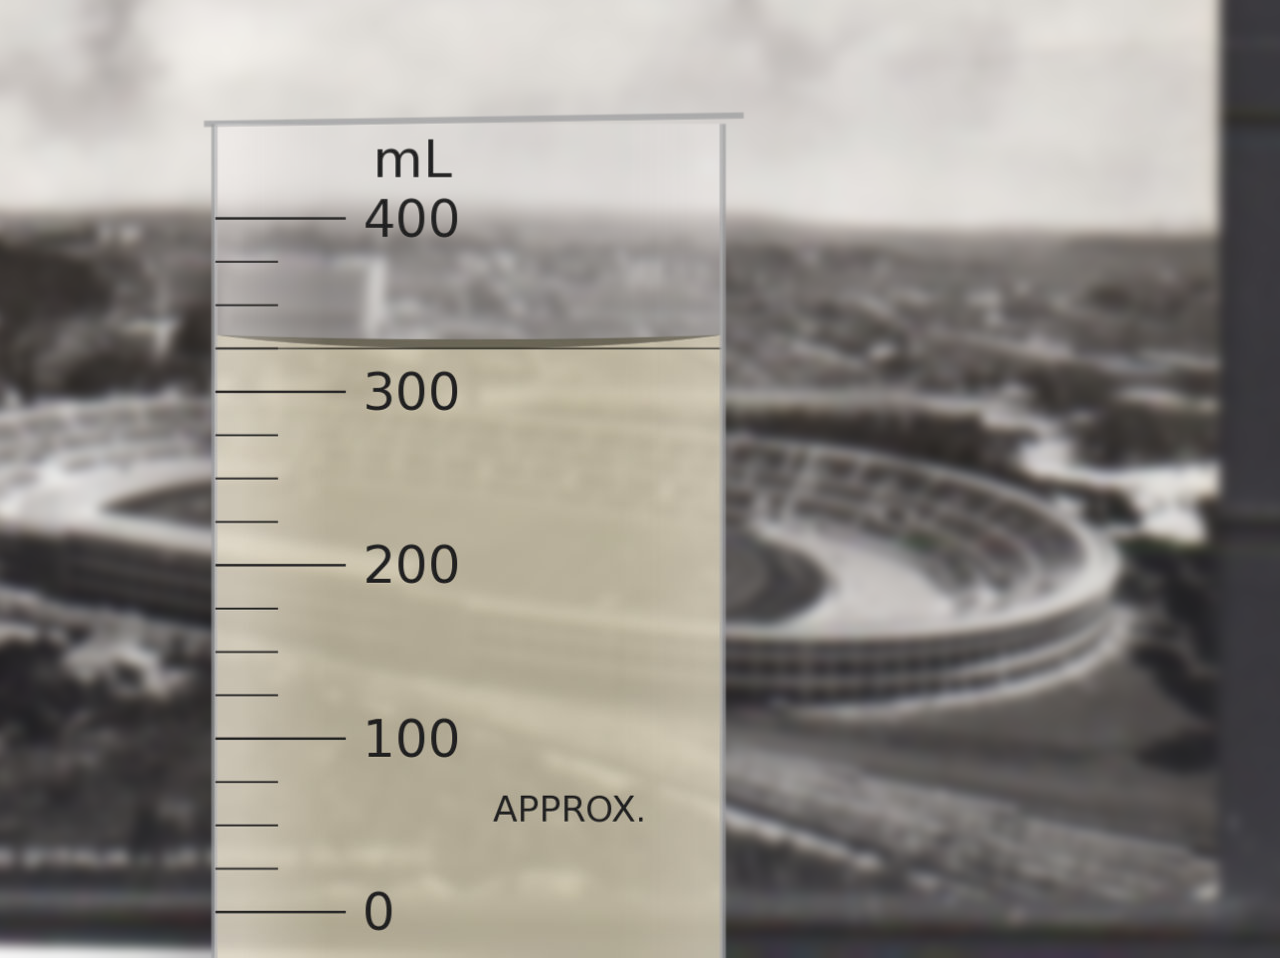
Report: value=325 unit=mL
